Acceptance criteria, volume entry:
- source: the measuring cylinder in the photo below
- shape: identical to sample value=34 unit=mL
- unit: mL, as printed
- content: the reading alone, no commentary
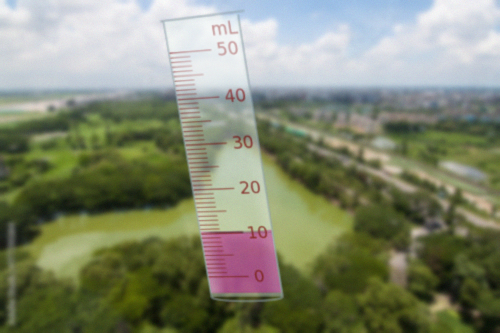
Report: value=10 unit=mL
